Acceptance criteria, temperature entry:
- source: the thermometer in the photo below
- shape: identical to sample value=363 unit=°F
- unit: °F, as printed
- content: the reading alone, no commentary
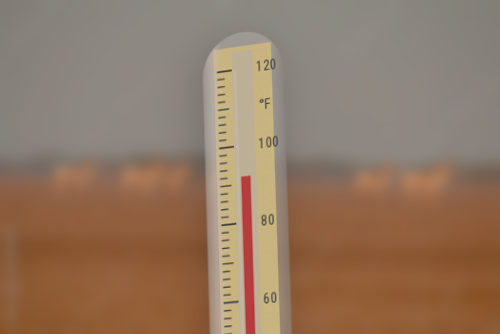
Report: value=92 unit=°F
